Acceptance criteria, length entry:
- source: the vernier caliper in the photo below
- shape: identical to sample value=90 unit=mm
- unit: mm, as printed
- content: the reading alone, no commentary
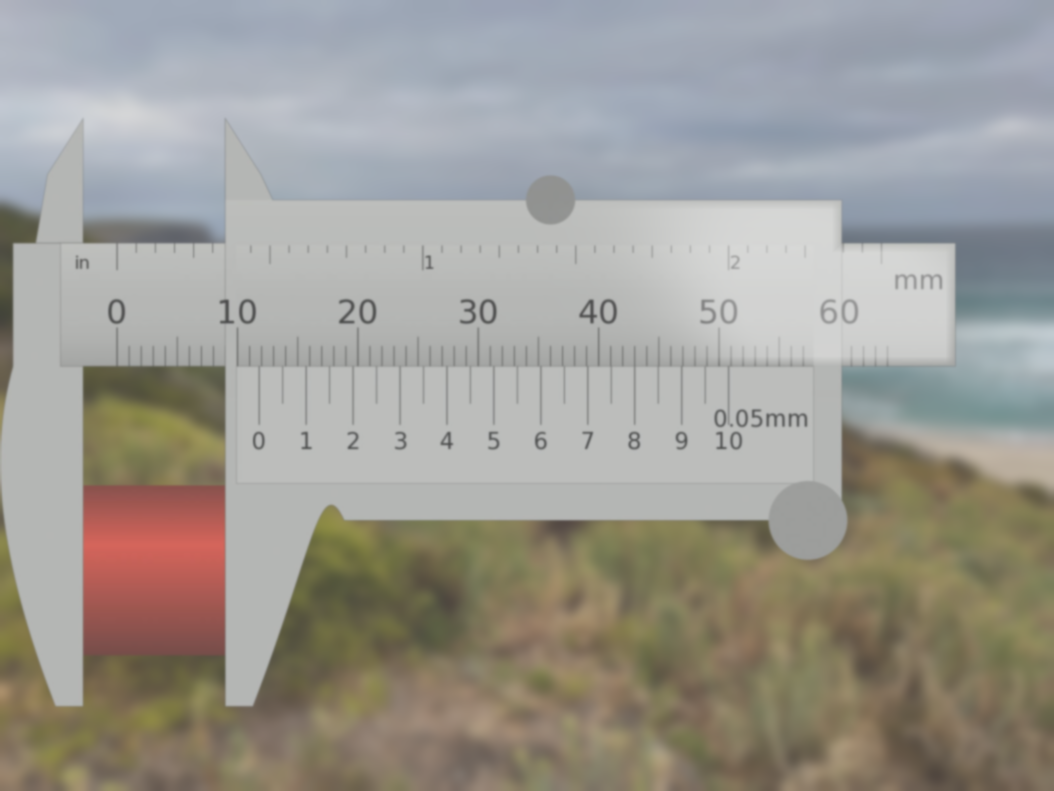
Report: value=11.8 unit=mm
